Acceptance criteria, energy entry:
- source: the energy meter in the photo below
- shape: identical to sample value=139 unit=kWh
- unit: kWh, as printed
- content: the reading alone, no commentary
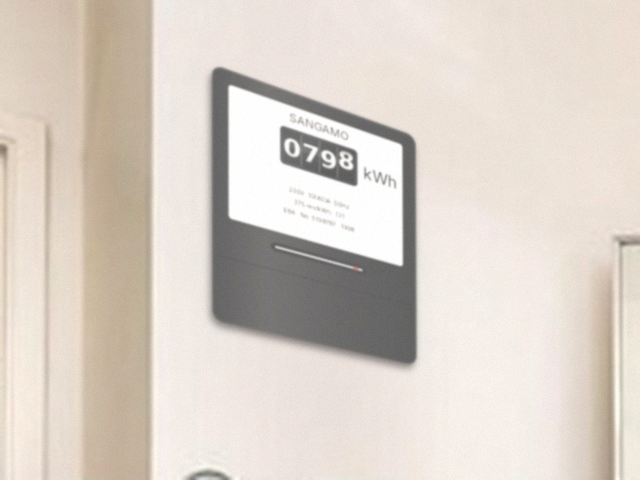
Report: value=798 unit=kWh
